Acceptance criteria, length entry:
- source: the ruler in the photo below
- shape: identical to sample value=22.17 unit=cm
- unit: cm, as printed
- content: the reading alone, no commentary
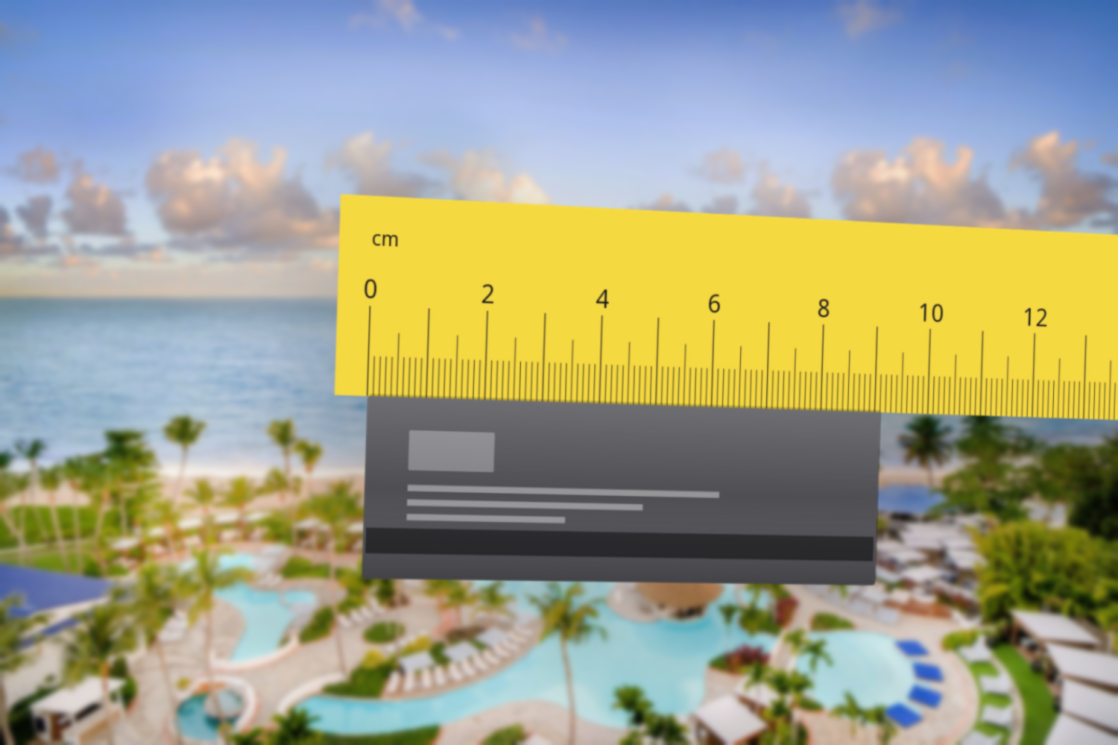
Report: value=9.1 unit=cm
